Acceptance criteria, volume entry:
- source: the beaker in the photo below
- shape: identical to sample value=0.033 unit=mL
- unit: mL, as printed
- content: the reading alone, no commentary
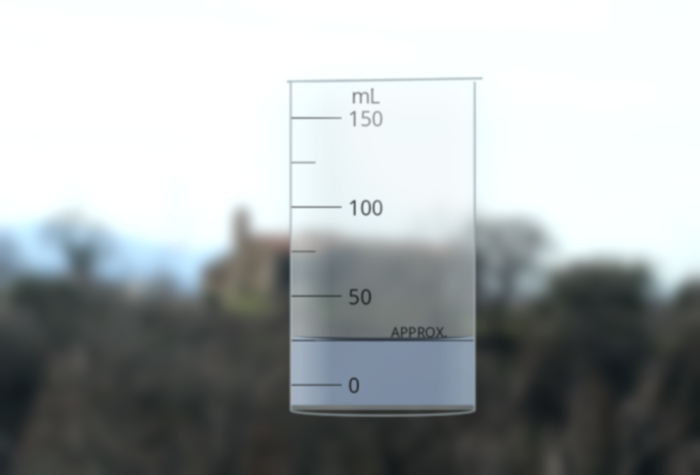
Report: value=25 unit=mL
